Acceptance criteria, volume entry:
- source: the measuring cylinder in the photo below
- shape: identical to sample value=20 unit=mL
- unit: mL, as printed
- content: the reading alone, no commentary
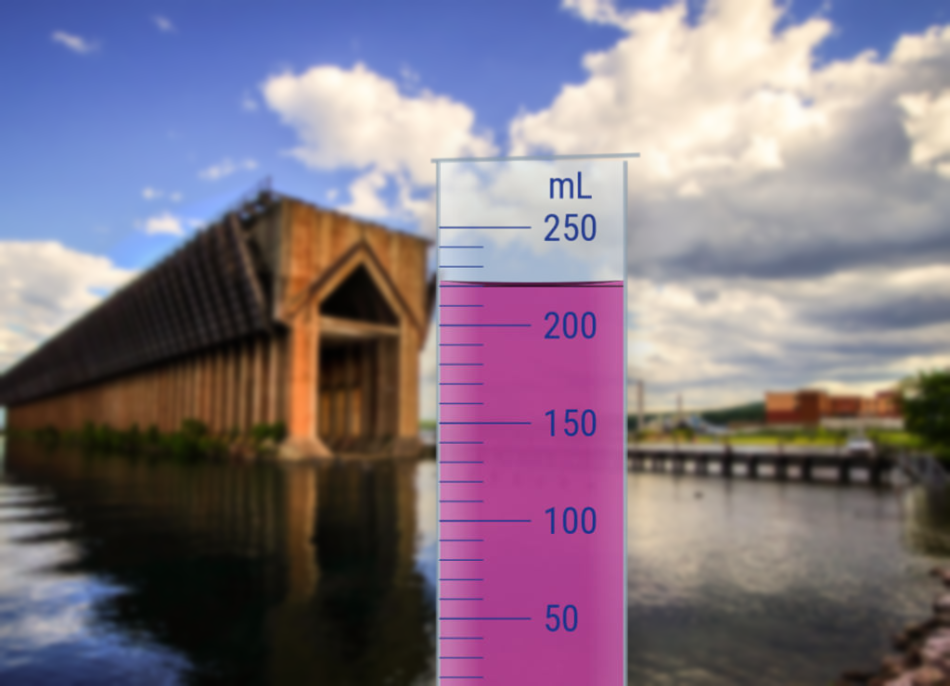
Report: value=220 unit=mL
